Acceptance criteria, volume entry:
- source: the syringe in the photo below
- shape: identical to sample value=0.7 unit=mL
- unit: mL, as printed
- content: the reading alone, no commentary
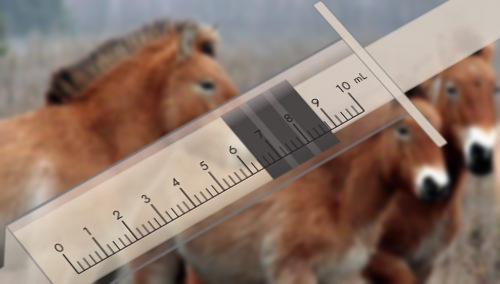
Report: value=6.4 unit=mL
